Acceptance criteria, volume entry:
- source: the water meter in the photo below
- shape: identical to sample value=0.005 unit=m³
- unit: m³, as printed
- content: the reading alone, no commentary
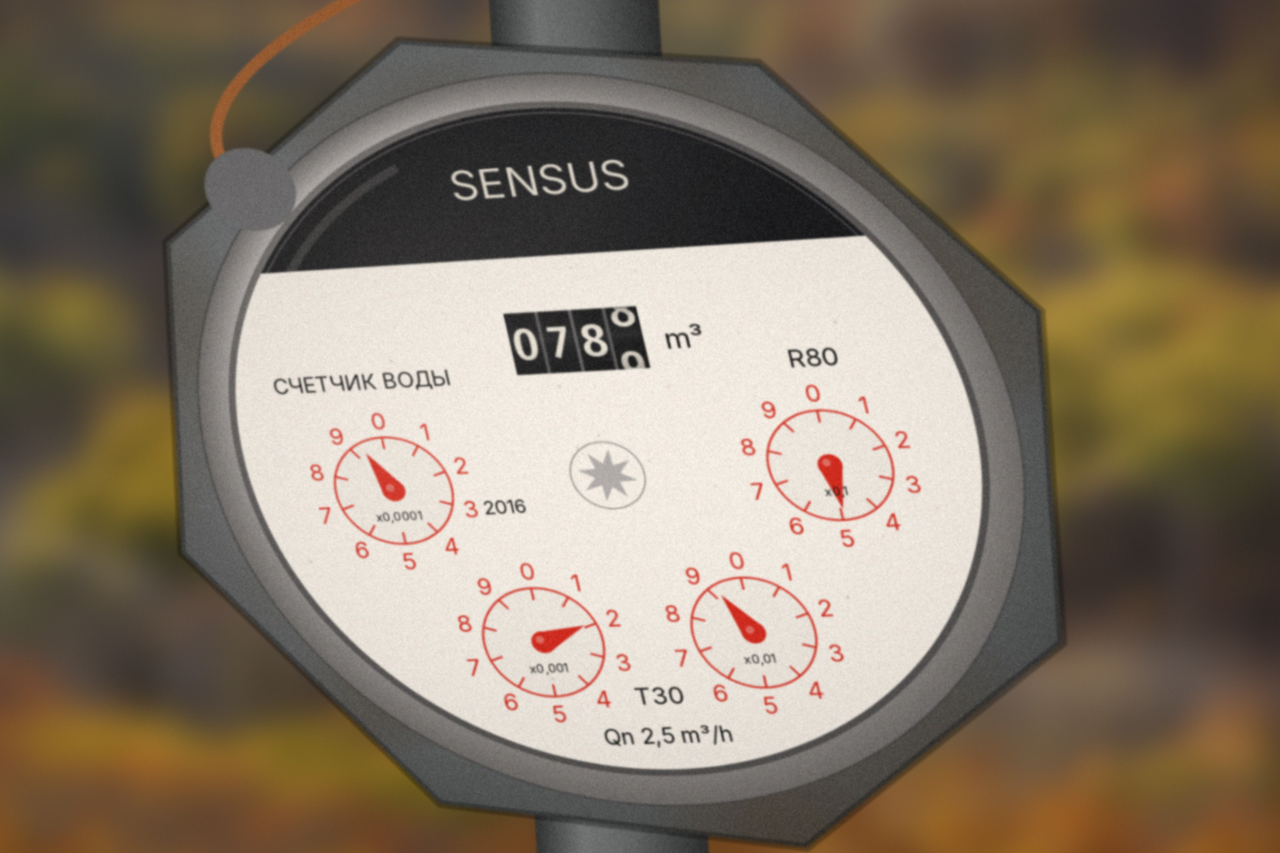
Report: value=788.4919 unit=m³
